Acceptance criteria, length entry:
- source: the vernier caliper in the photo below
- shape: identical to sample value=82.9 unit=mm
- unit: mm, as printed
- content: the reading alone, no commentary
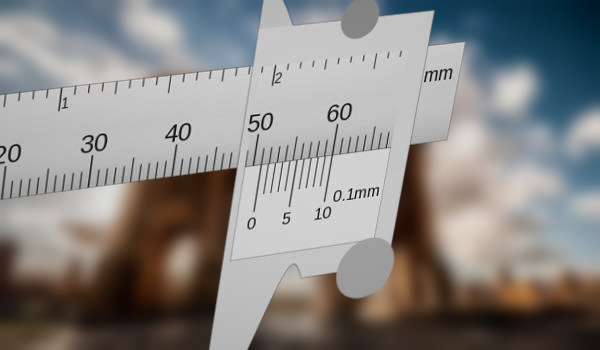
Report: value=51.0 unit=mm
